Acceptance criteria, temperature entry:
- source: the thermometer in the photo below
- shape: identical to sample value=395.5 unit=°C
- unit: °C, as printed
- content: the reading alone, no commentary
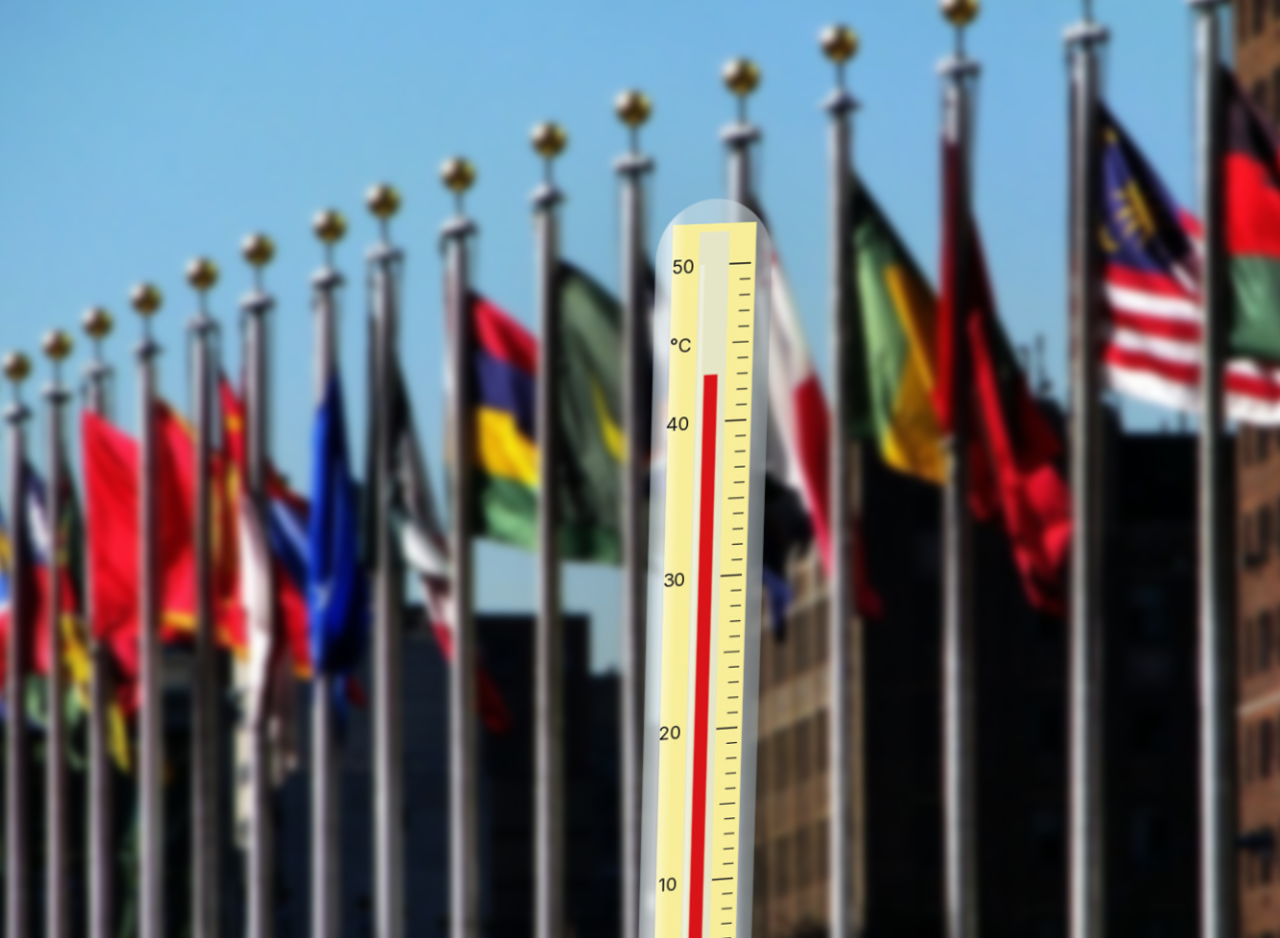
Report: value=43 unit=°C
